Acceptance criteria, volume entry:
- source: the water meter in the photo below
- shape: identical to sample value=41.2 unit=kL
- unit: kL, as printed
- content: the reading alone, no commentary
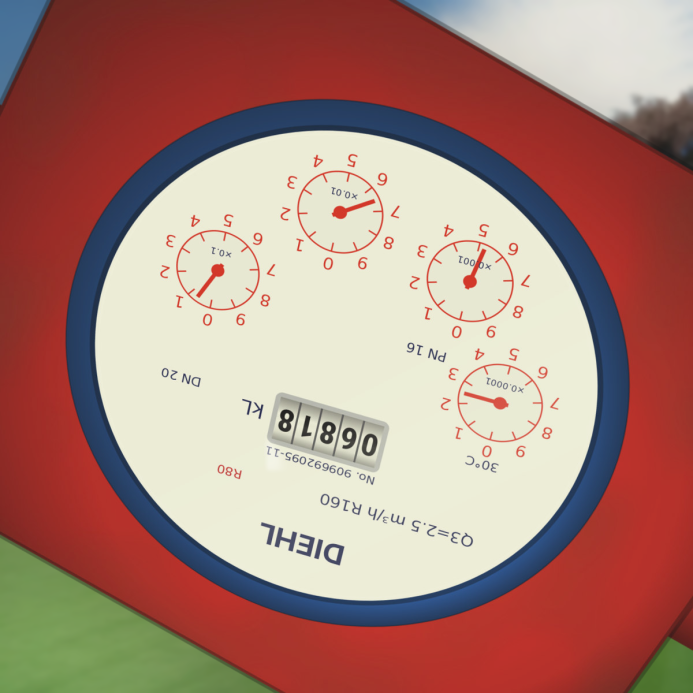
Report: value=6818.0652 unit=kL
